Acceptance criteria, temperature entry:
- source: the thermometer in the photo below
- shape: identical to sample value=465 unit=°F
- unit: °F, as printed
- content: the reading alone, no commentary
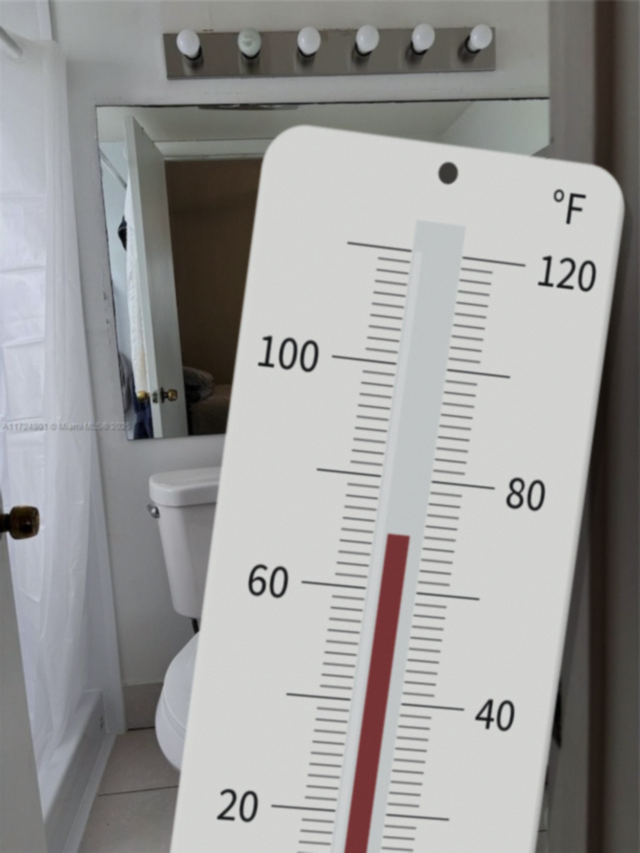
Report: value=70 unit=°F
